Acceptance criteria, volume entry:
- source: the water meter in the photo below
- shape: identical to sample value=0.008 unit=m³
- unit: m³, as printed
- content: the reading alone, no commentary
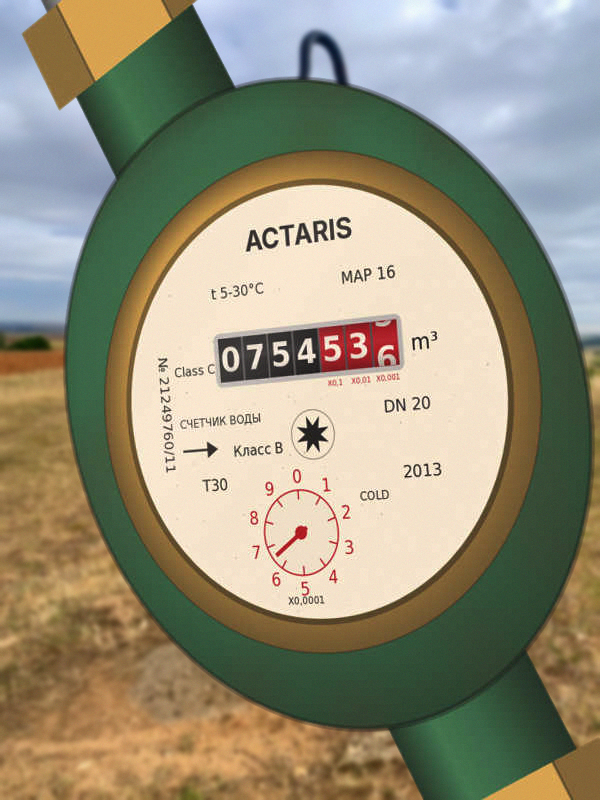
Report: value=754.5356 unit=m³
